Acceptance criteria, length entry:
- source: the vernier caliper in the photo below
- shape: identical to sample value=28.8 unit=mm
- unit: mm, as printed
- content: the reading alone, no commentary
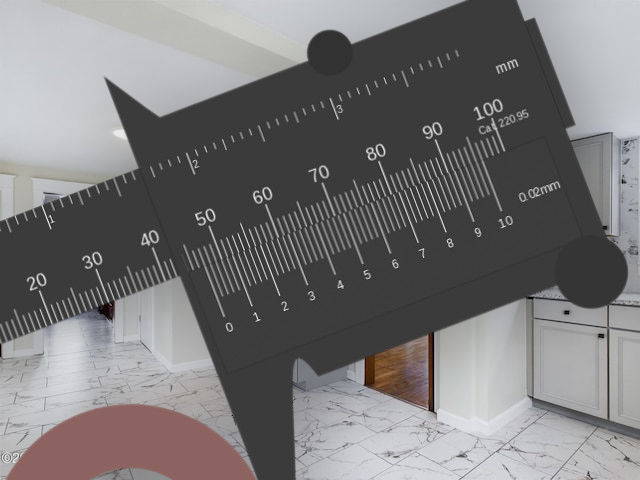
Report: value=47.0 unit=mm
